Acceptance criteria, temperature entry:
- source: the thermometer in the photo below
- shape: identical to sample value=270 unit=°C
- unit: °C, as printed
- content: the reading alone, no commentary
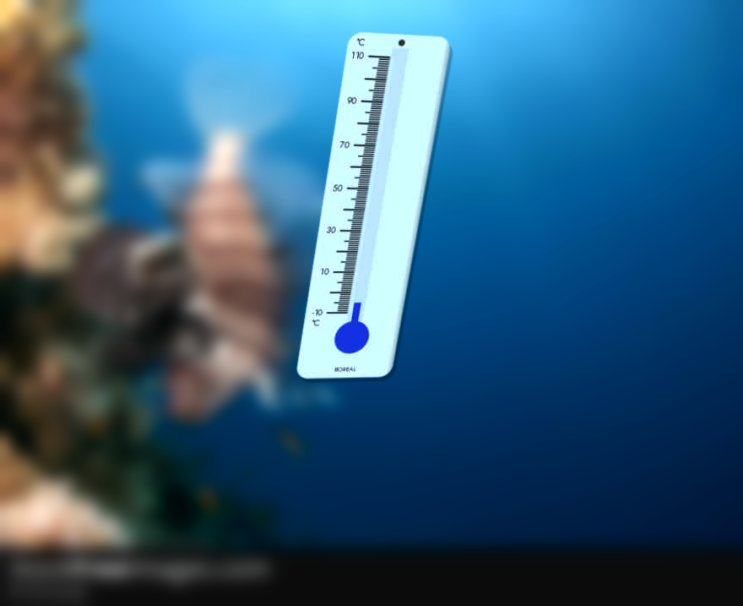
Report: value=-5 unit=°C
